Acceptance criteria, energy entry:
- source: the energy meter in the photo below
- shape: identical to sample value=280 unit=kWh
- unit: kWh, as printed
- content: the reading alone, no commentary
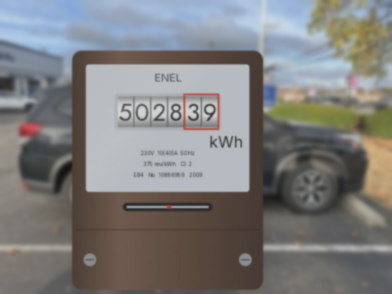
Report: value=5028.39 unit=kWh
